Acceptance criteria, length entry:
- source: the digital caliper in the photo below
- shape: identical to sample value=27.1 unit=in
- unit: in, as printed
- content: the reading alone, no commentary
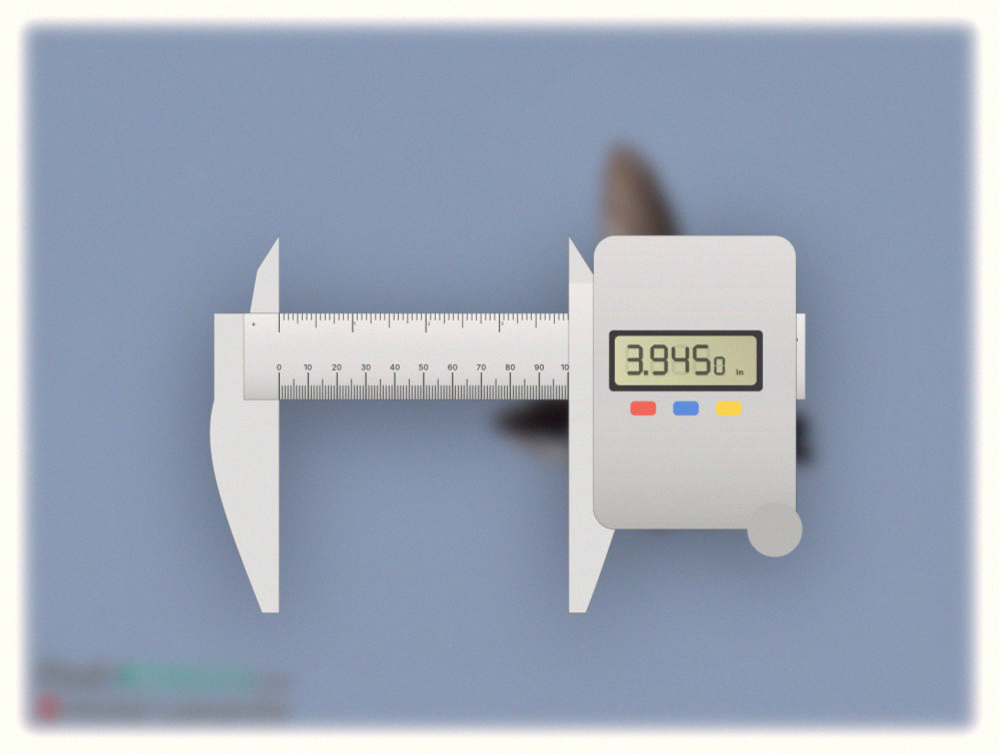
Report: value=3.9450 unit=in
